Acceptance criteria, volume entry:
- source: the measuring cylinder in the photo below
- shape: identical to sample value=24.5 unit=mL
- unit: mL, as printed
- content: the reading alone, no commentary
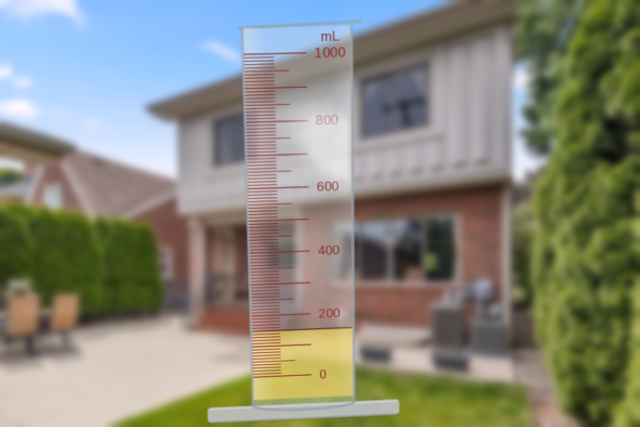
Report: value=150 unit=mL
